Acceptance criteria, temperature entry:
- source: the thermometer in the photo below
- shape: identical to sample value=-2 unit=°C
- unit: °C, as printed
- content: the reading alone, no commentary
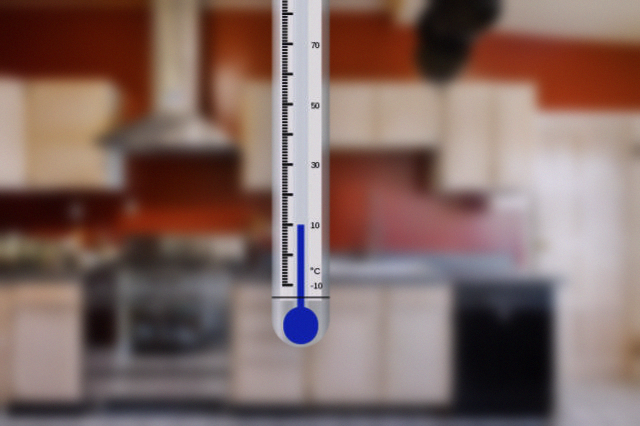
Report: value=10 unit=°C
